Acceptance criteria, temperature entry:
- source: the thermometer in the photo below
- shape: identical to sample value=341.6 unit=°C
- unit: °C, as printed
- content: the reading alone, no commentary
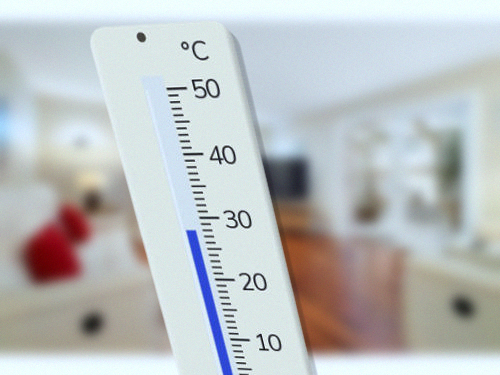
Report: value=28 unit=°C
